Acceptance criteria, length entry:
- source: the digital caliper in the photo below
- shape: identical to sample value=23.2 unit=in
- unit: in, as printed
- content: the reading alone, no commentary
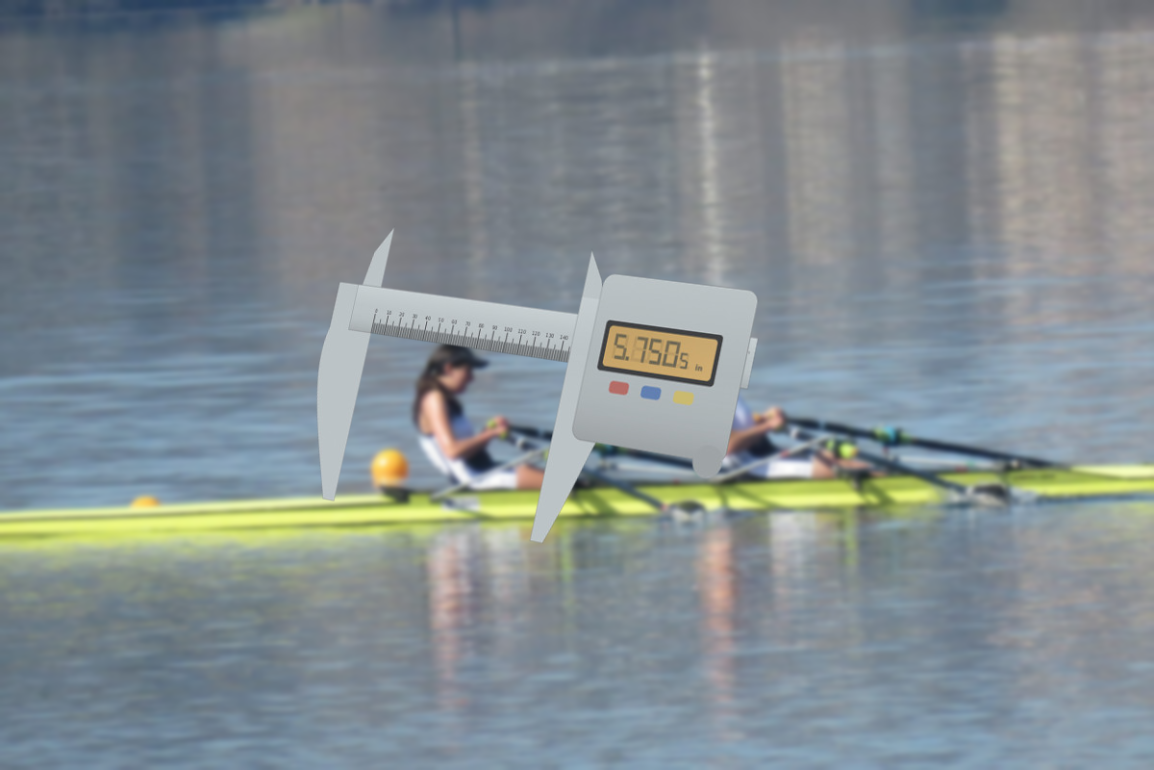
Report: value=5.7505 unit=in
